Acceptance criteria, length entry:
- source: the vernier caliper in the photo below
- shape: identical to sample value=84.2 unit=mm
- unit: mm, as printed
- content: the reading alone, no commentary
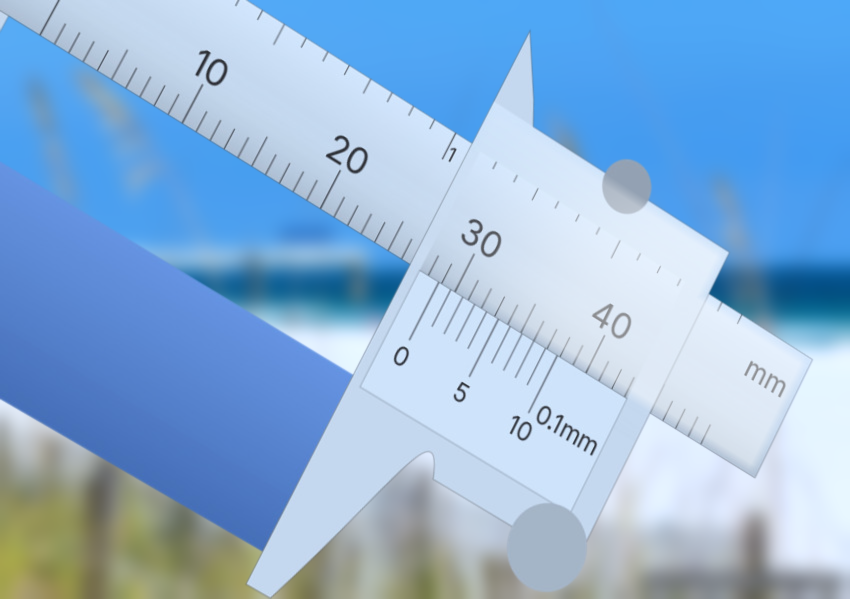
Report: value=28.8 unit=mm
